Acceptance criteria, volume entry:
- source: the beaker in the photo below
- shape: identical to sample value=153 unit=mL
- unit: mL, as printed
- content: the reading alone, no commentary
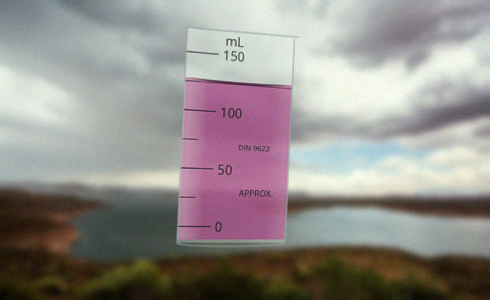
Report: value=125 unit=mL
